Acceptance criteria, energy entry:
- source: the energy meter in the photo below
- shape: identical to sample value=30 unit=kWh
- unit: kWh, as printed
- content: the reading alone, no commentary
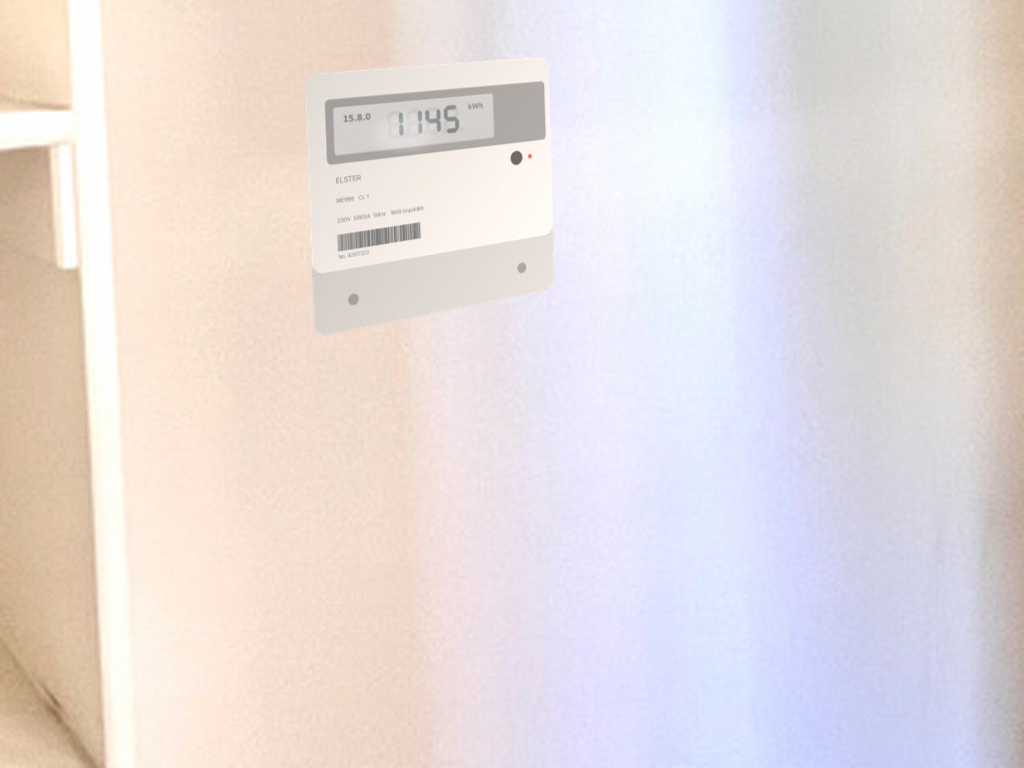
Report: value=1145 unit=kWh
